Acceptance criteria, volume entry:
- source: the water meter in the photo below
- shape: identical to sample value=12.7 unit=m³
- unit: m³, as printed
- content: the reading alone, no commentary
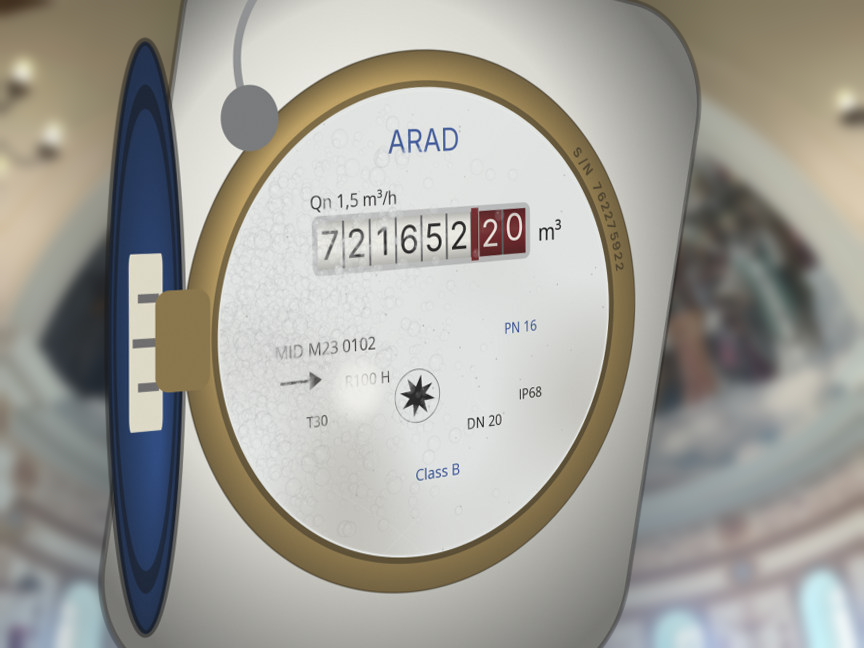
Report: value=721652.20 unit=m³
